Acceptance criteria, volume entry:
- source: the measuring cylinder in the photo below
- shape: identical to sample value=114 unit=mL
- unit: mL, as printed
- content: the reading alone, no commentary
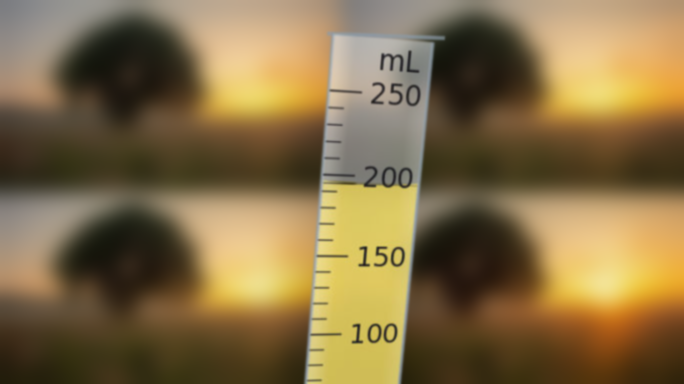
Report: value=195 unit=mL
